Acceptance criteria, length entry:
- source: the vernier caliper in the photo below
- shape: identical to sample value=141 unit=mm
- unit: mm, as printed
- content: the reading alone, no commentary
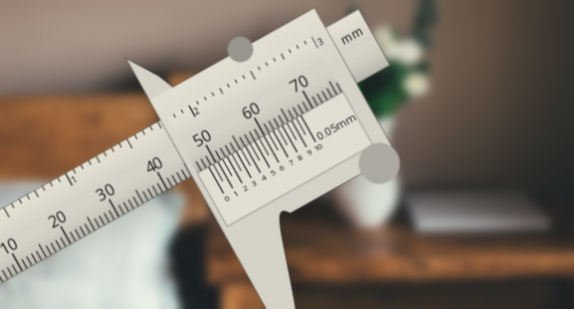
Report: value=48.5 unit=mm
